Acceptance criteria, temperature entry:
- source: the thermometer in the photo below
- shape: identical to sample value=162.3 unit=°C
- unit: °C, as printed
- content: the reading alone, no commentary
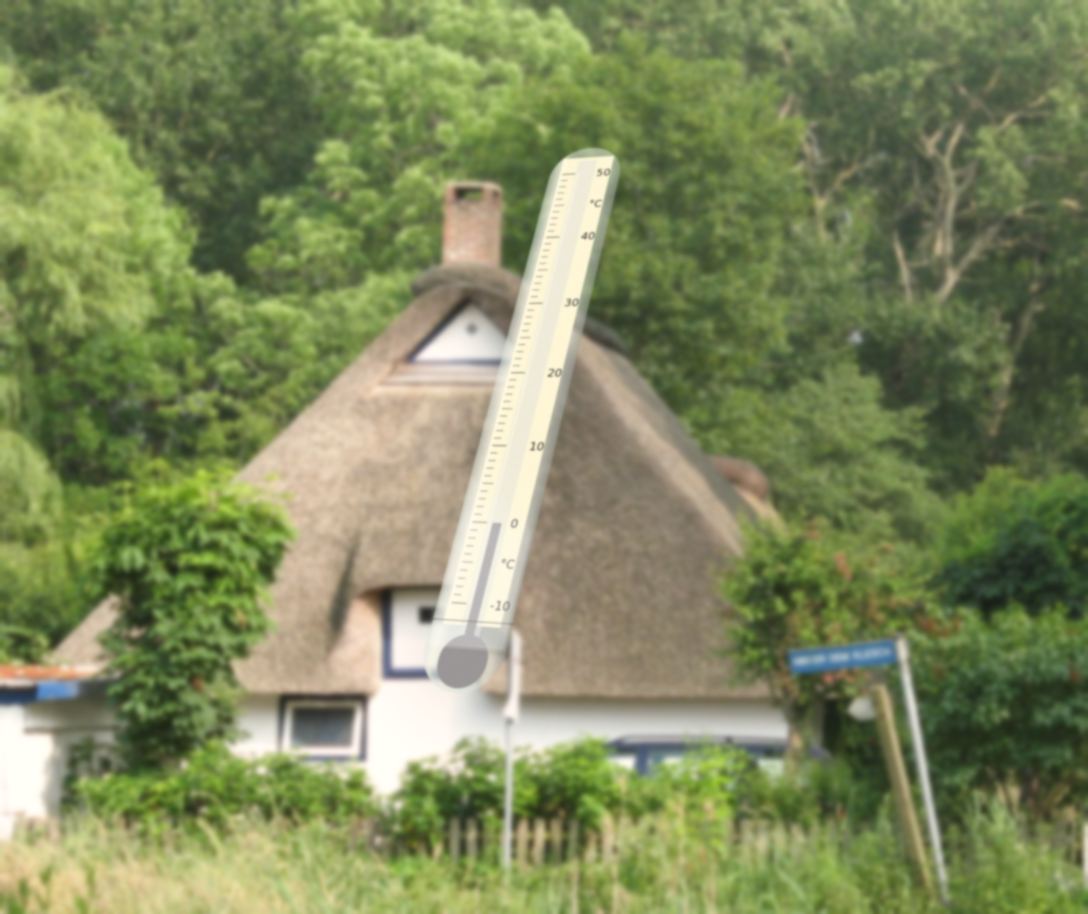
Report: value=0 unit=°C
